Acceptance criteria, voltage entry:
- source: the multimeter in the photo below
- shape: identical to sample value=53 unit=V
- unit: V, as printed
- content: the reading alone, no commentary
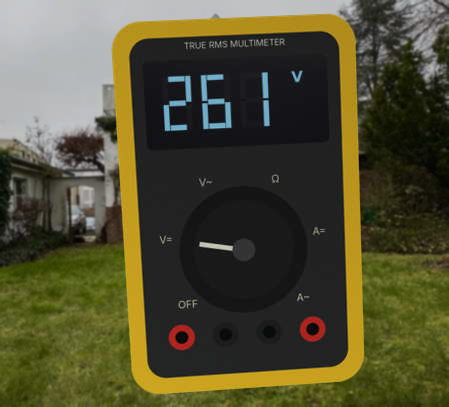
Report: value=261 unit=V
